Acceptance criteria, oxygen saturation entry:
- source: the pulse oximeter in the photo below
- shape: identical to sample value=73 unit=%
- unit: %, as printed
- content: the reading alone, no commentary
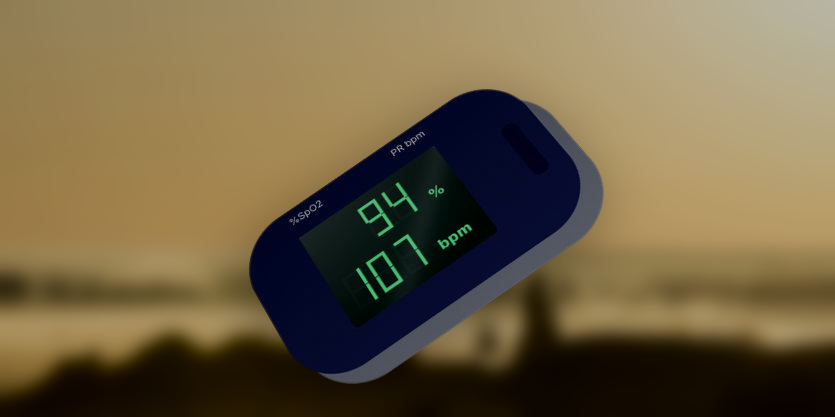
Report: value=94 unit=%
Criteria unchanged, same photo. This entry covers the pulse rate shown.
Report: value=107 unit=bpm
